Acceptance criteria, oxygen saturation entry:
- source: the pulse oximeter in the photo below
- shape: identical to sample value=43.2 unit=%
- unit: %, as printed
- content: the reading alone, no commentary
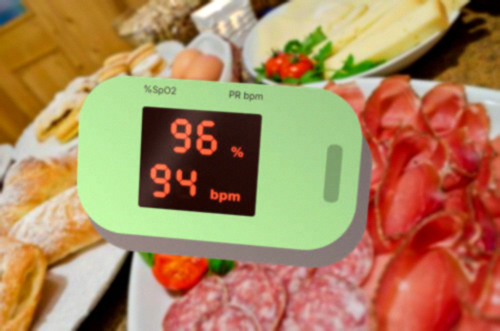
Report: value=96 unit=%
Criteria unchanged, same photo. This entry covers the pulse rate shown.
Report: value=94 unit=bpm
